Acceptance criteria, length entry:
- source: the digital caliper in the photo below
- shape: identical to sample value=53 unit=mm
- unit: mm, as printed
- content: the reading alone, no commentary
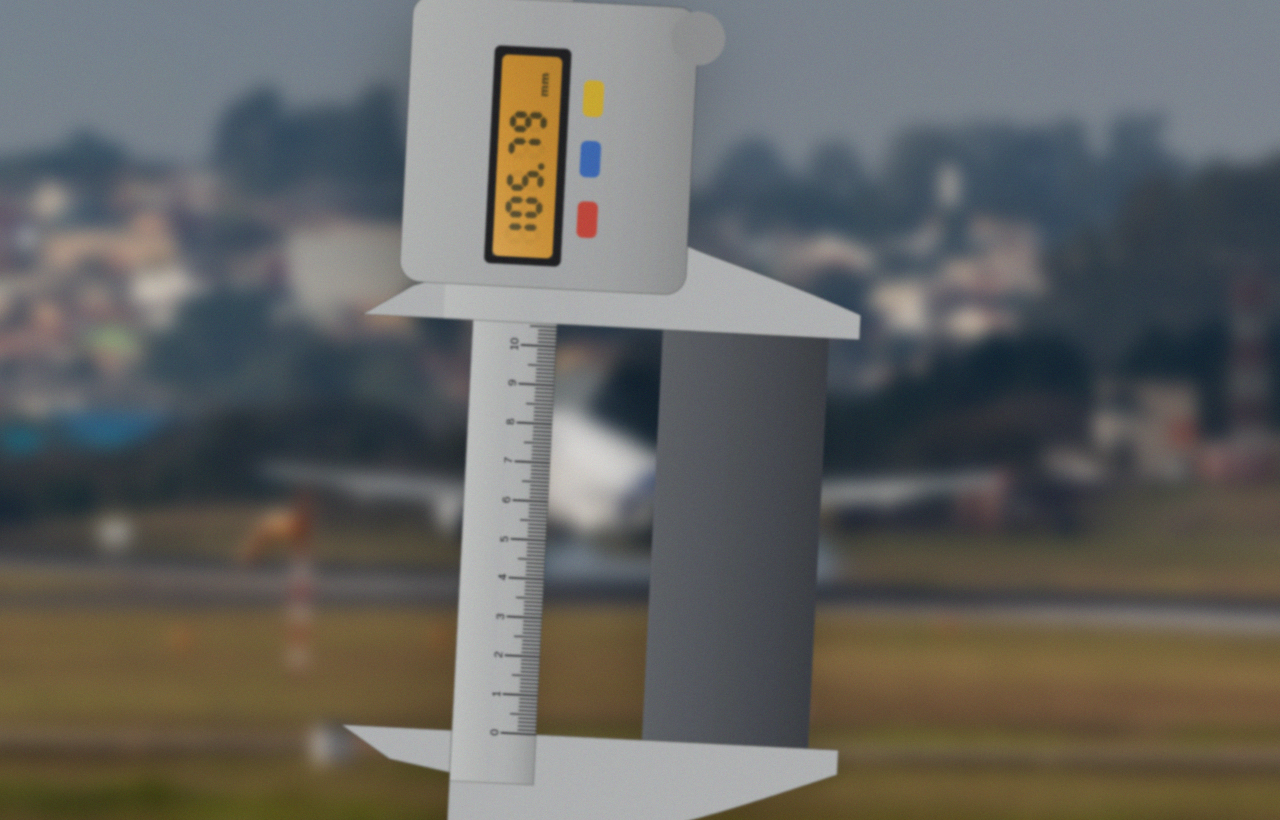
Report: value=105.79 unit=mm
